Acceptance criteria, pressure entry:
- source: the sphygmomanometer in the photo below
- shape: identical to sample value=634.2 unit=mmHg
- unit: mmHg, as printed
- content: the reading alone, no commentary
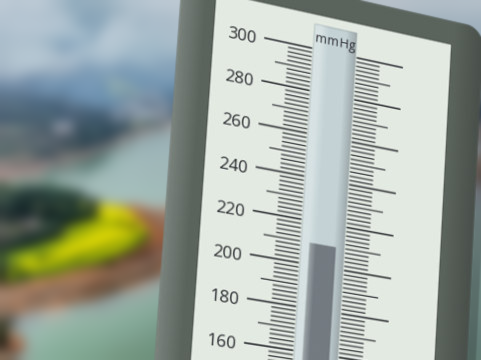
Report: value=210 unit=mmHg
